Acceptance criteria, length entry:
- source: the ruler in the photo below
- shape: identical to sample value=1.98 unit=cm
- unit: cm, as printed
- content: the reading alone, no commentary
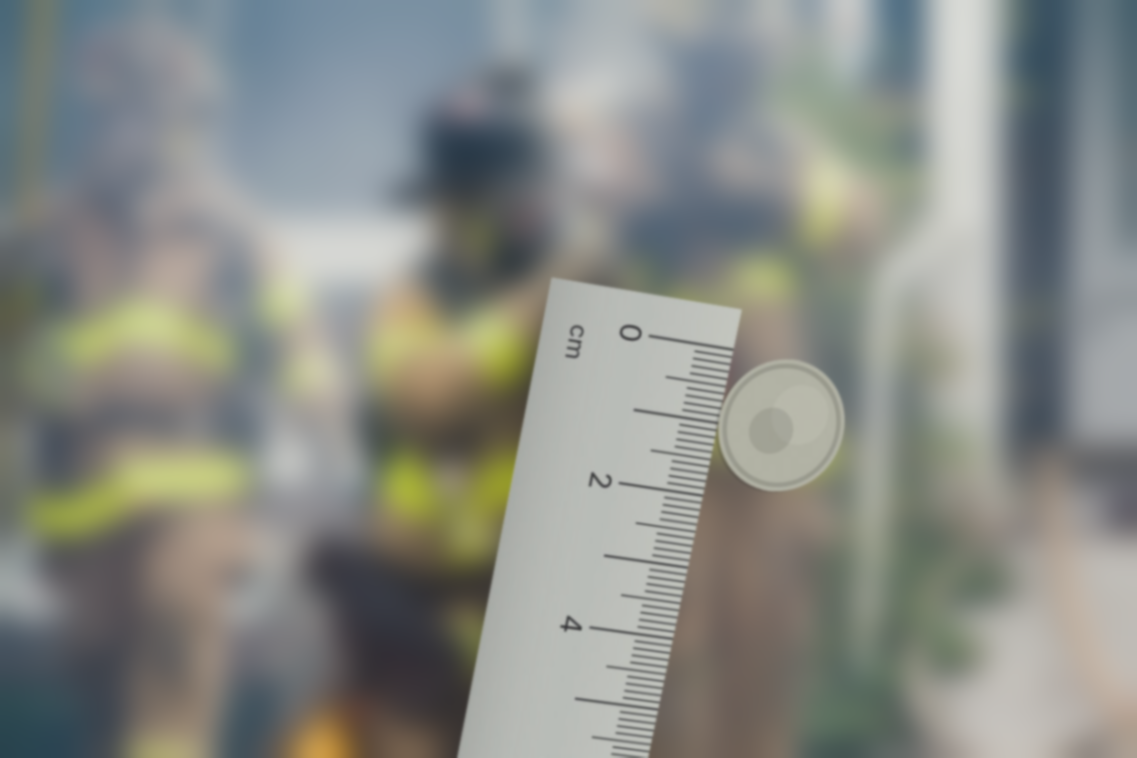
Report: value=1.8 unit=cm
